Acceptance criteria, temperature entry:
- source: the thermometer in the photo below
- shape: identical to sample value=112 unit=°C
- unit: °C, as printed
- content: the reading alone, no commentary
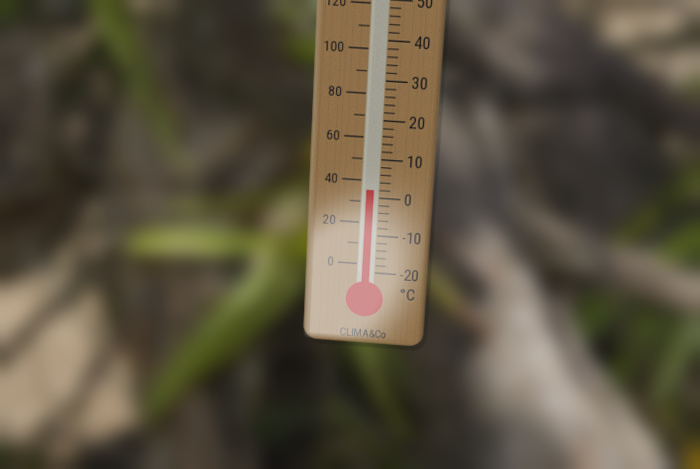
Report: value=2 unit=°C
